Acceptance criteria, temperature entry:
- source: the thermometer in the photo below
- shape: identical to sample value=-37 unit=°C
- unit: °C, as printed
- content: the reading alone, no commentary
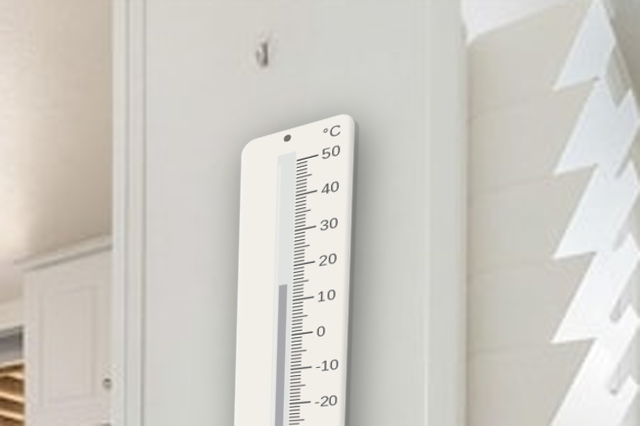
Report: value=15 unit=°C
